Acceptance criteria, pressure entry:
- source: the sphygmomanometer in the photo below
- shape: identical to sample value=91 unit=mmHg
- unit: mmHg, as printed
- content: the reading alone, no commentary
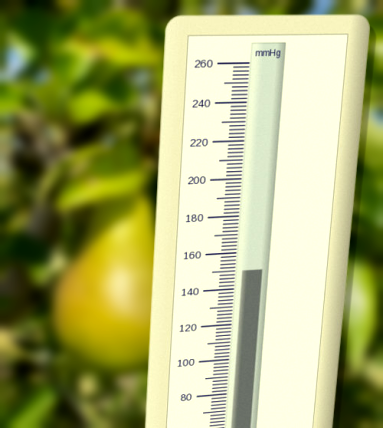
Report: value=150 unit=mmHg
